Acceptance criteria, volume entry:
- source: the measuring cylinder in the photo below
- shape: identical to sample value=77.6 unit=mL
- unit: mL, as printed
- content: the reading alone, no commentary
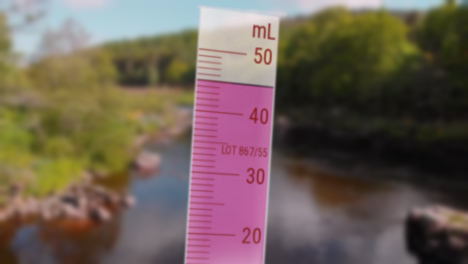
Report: value=45 unit=mL
